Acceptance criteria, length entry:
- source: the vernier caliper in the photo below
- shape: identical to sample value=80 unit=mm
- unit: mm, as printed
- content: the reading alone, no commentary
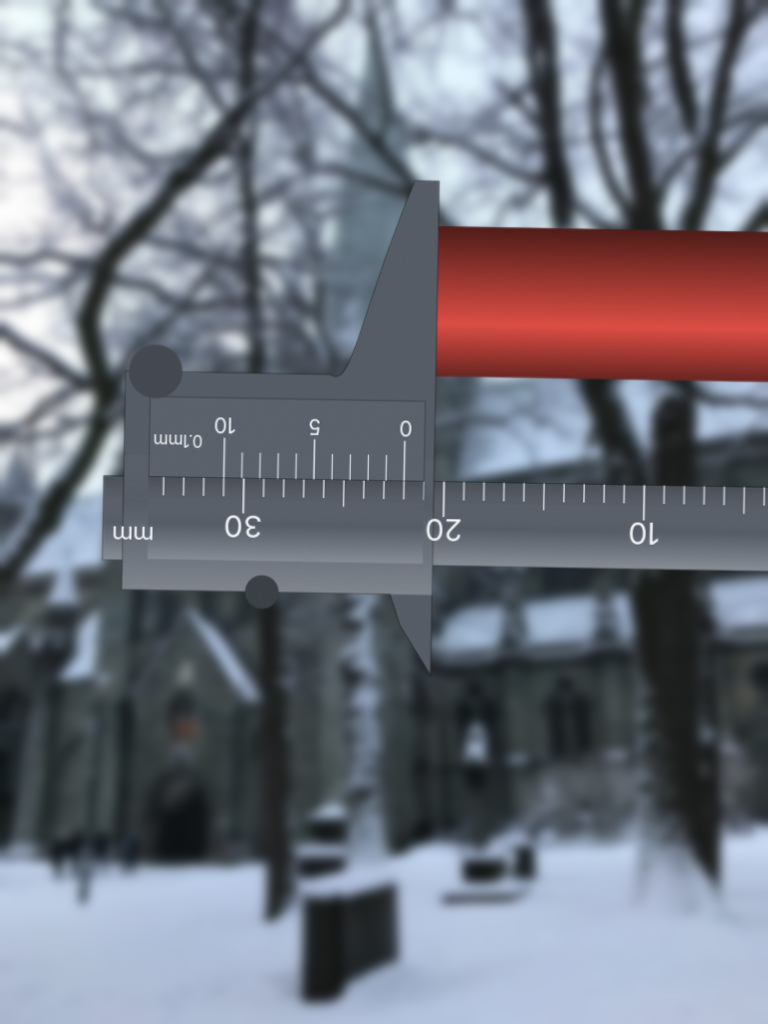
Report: value=22.0 unit=mm
